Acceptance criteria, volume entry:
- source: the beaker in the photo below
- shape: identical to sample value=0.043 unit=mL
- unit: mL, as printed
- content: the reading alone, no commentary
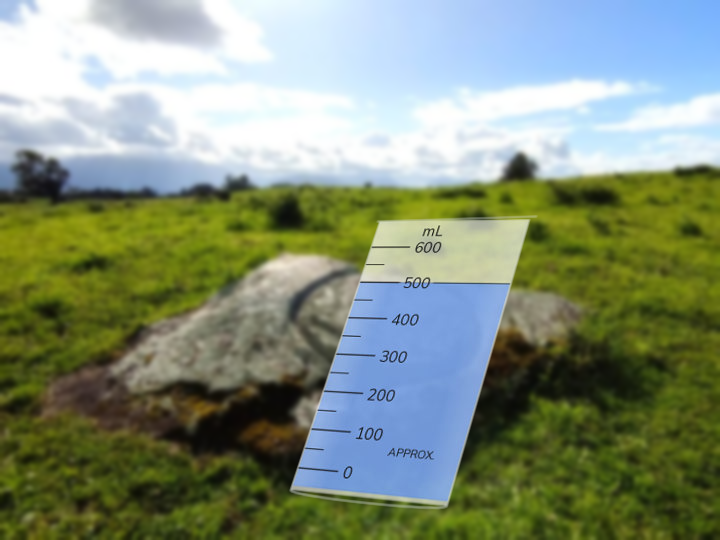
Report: value=500 unit=mL
